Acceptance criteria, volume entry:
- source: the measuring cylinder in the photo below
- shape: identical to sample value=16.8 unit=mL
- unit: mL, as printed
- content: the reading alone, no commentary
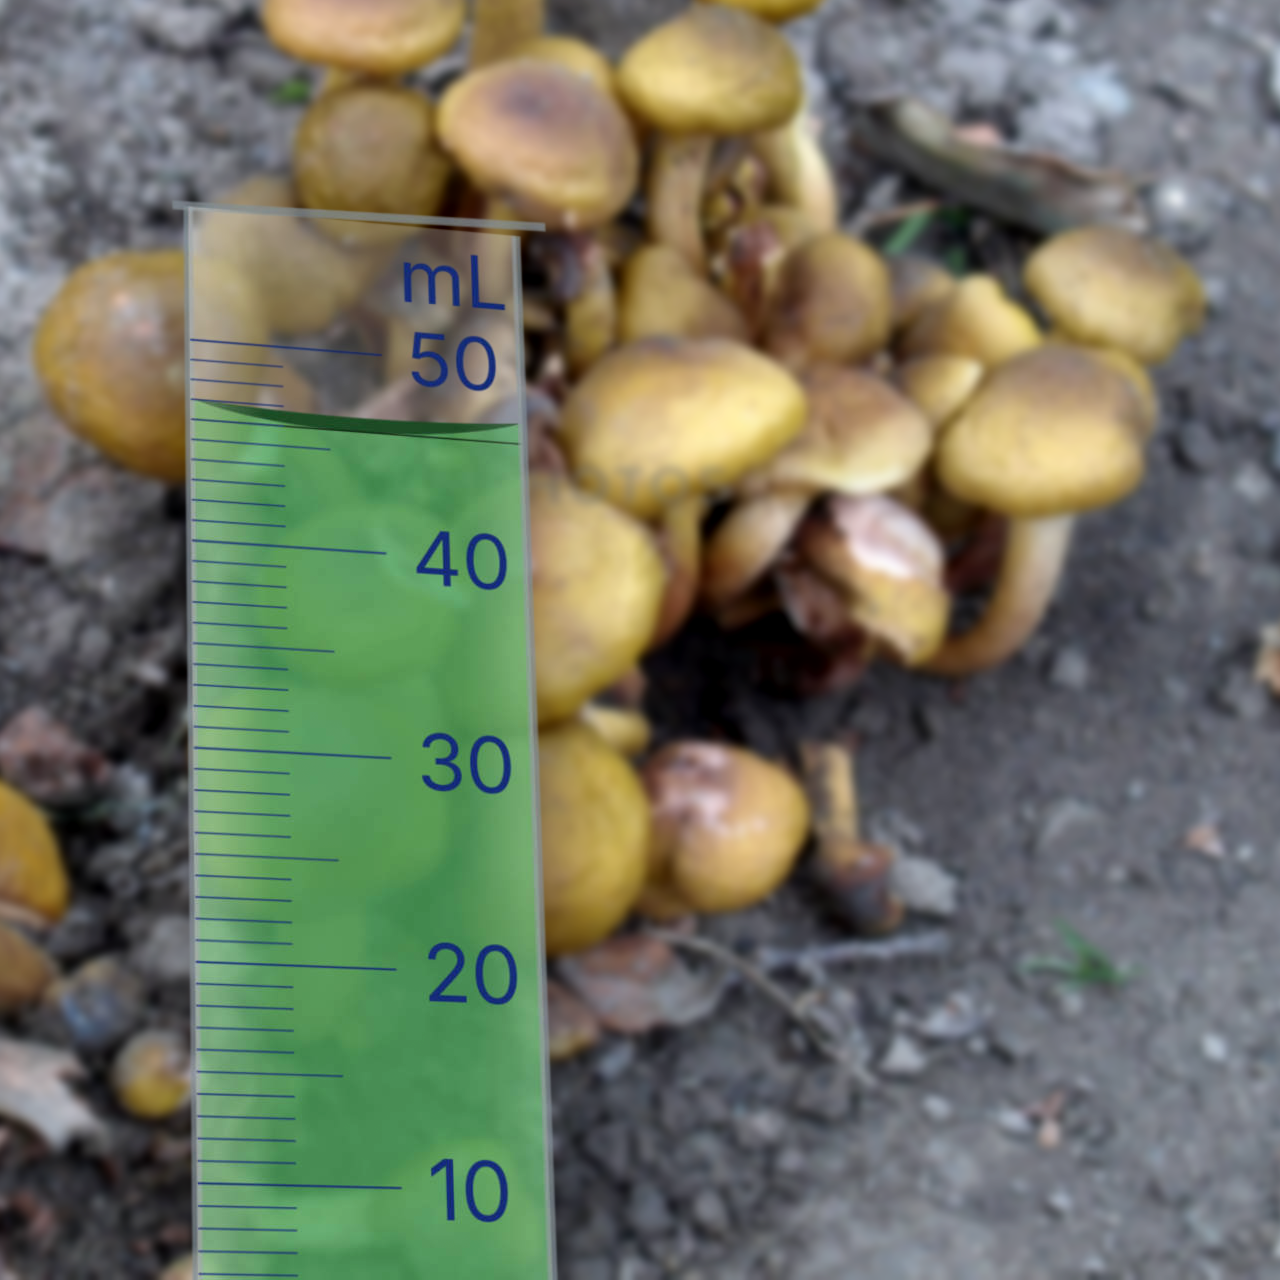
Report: value=46 unit=mL
